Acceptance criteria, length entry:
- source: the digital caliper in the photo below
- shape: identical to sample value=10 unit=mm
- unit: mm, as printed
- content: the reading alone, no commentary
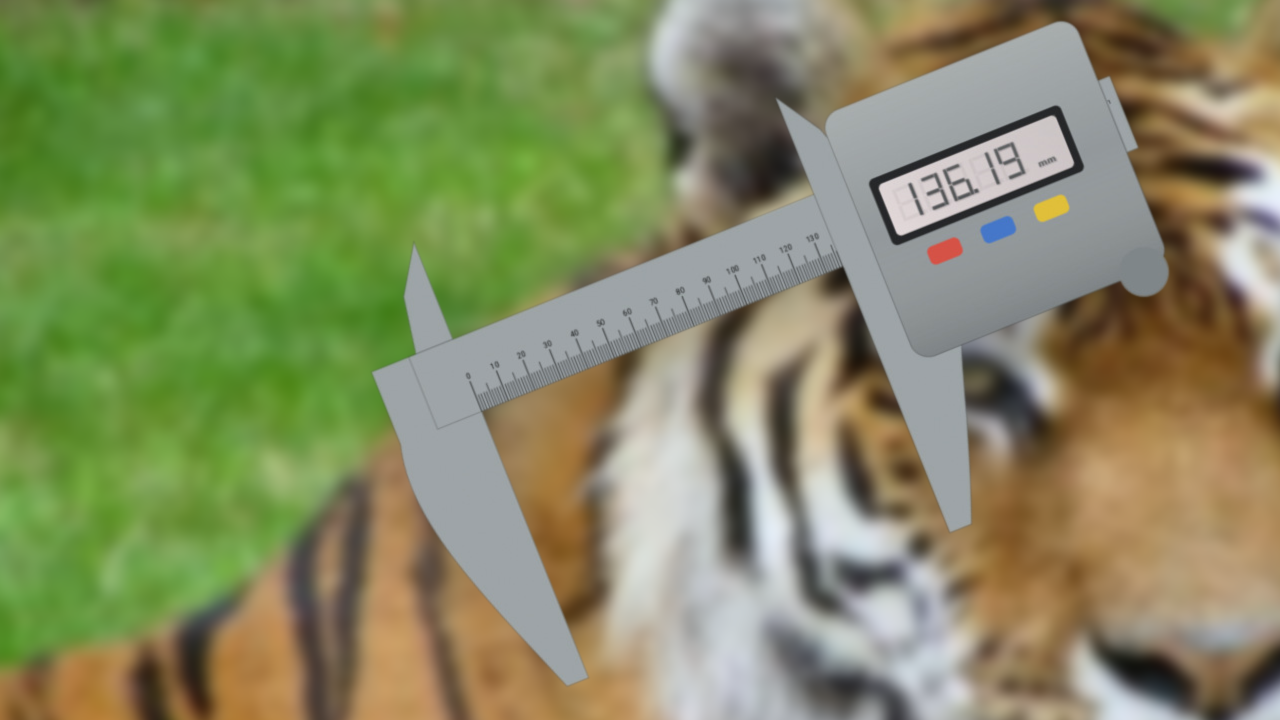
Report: value=136.19 unit=mm
